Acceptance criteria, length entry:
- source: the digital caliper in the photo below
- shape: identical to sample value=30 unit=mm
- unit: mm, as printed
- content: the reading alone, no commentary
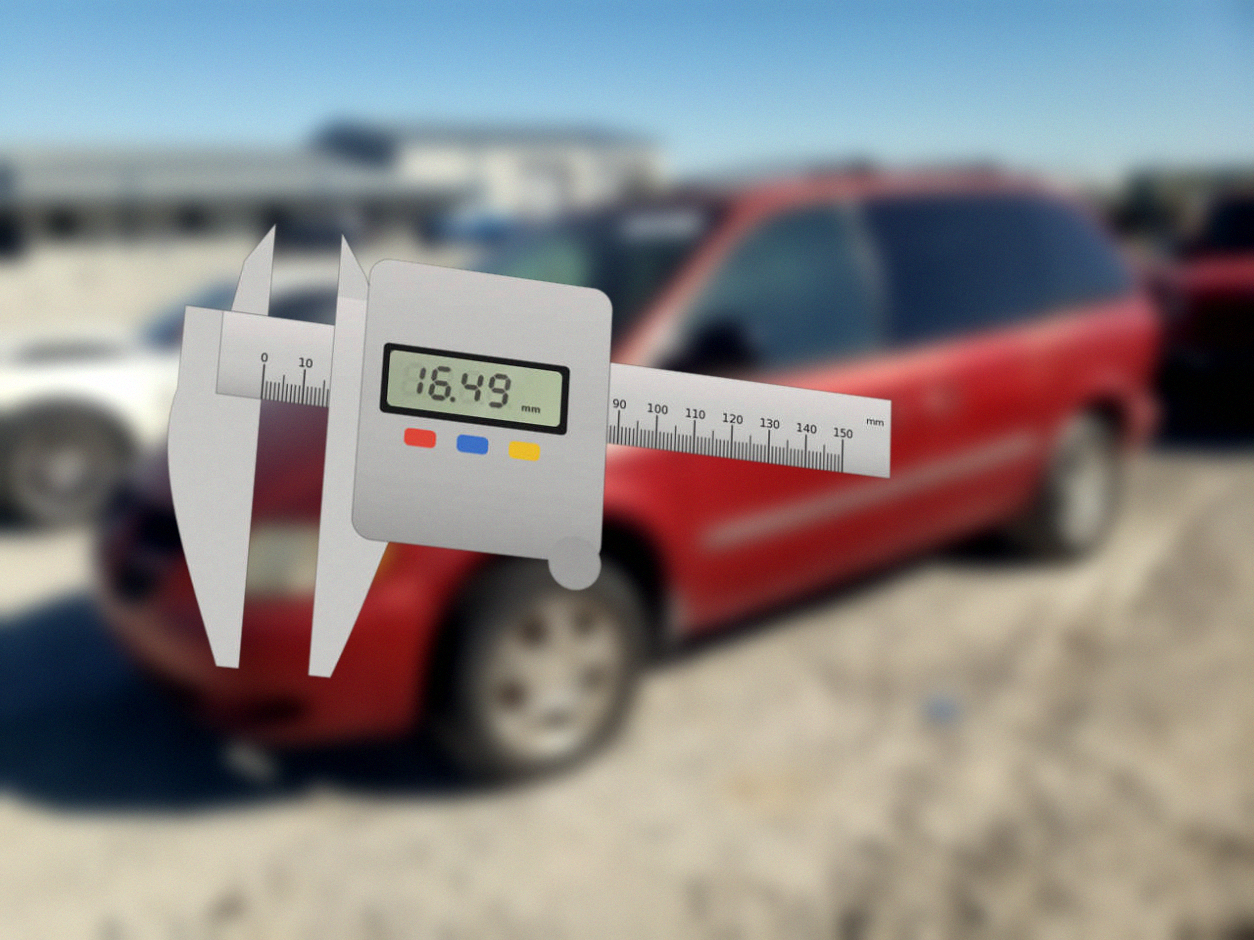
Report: value=16.49 unit=mm
